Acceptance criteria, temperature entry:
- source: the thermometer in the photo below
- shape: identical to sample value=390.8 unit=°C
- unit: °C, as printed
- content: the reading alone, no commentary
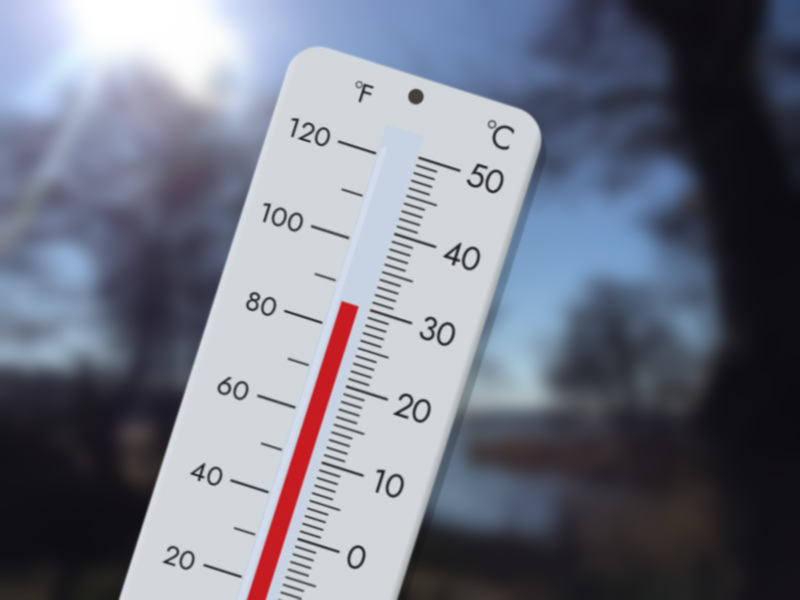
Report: value=30 unit=°C
